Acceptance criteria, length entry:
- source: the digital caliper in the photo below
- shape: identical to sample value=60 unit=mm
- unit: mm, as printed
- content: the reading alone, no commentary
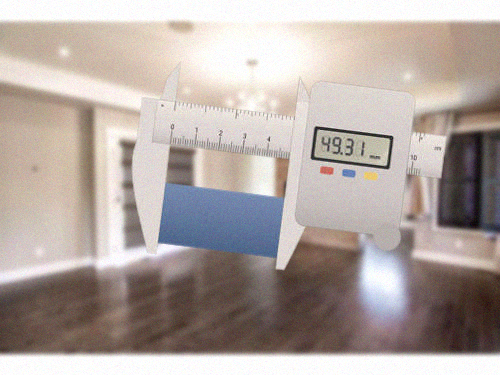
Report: value=49.31 unit=mm
